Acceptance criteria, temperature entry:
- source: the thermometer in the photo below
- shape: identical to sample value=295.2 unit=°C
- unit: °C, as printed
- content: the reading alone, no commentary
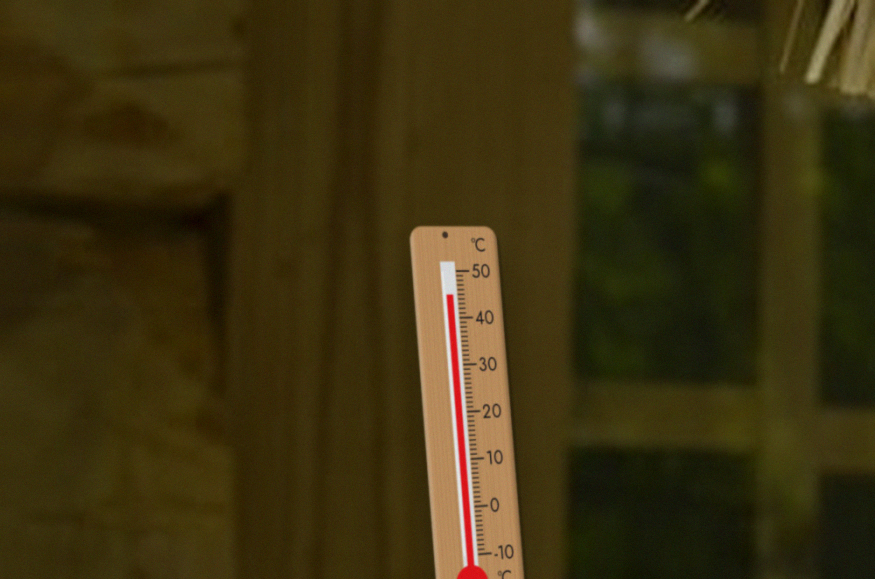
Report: value=45 unit=°C
